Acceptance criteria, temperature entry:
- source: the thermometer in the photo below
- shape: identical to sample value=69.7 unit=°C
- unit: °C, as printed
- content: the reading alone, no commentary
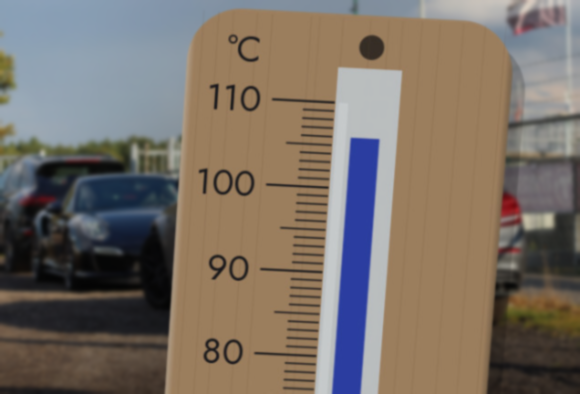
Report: value=106 unit=°C
